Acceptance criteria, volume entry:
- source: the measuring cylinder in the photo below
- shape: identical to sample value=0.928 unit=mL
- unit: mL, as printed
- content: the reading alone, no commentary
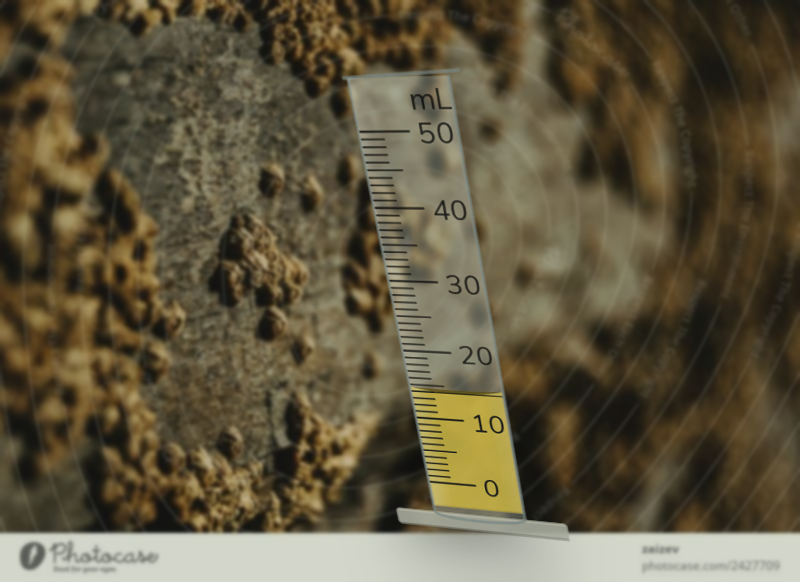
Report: value=14 unit=mL
